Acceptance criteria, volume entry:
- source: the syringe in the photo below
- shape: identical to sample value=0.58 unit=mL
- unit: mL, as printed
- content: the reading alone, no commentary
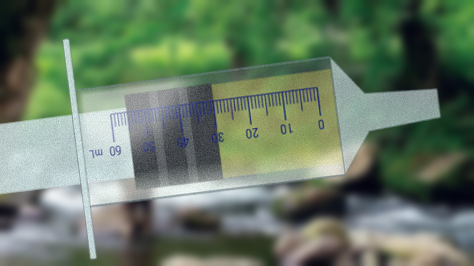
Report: value=30 unit=mL
